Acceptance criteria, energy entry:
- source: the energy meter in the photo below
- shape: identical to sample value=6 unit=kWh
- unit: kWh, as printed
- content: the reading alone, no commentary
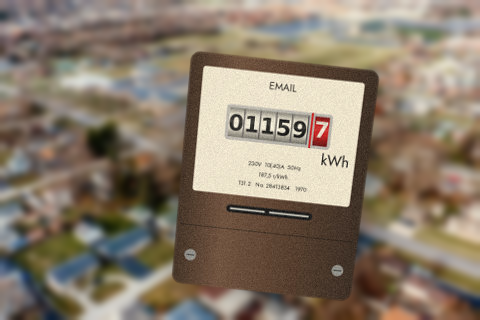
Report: value=1159.7 unit=kWh
